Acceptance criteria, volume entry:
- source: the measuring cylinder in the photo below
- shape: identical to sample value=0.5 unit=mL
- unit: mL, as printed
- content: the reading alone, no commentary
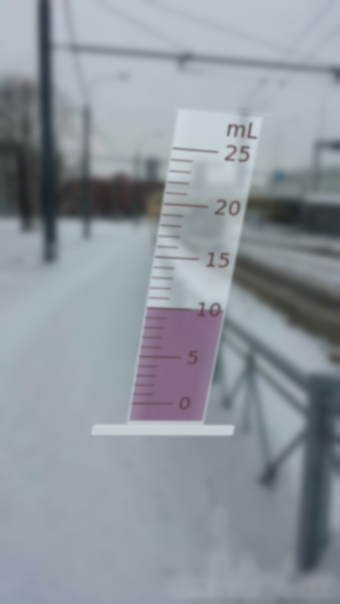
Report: value=10 unit=mL
